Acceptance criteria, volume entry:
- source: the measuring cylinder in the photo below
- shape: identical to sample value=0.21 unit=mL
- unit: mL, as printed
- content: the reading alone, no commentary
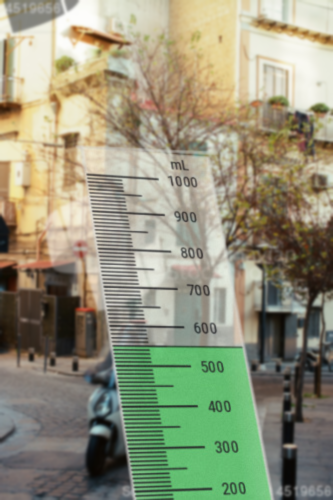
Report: value=550 unit=mL
